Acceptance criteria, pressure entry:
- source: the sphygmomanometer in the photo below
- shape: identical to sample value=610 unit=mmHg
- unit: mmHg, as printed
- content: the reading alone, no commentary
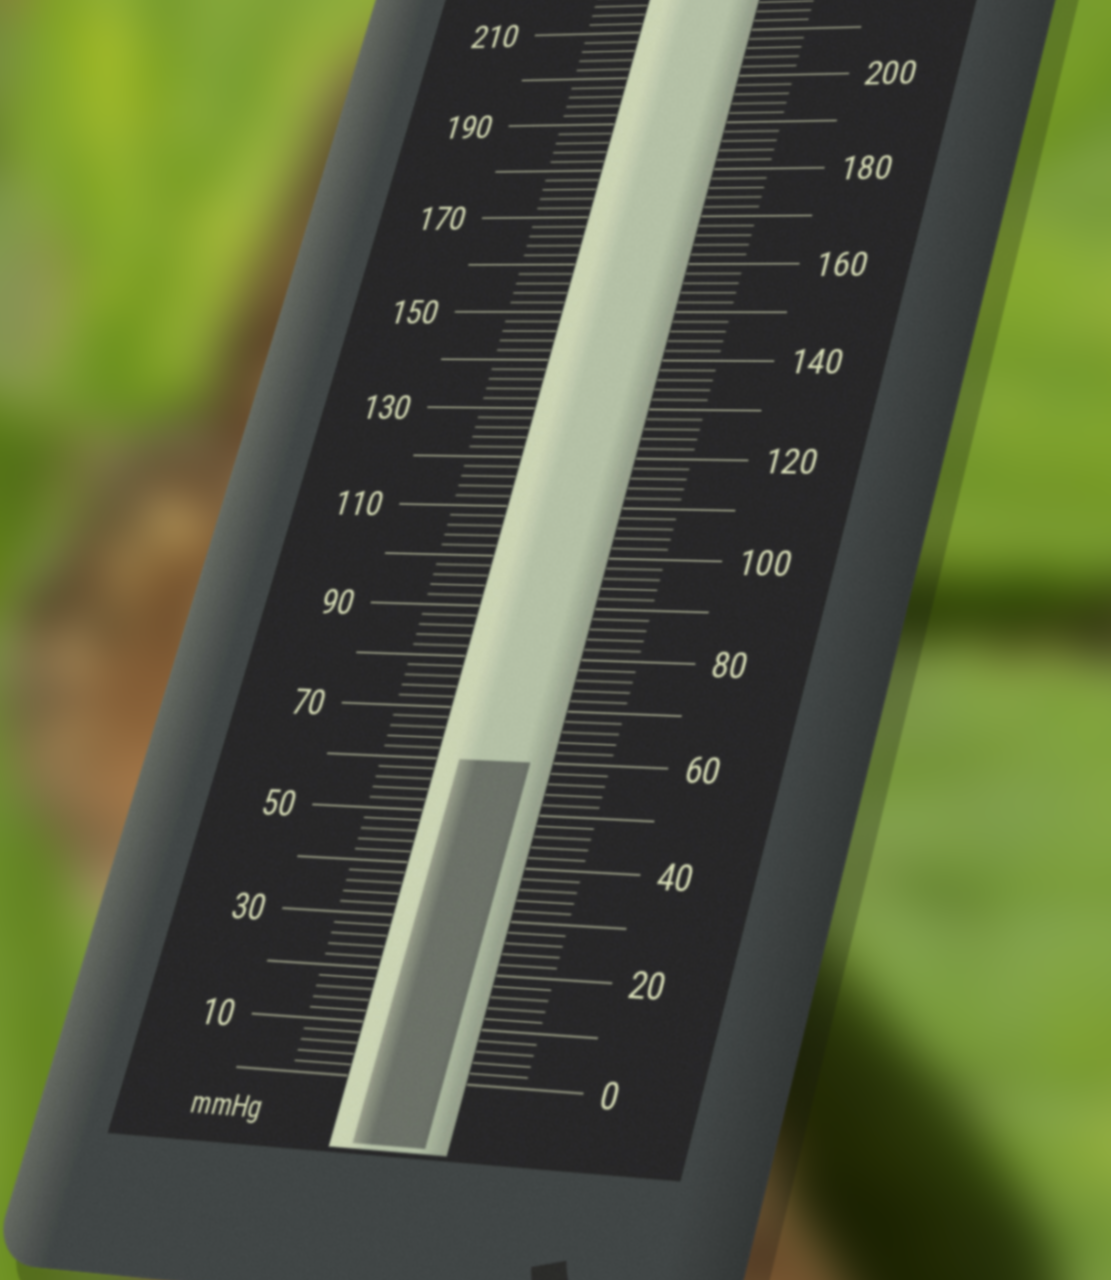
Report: value=60 unit=mmHg
